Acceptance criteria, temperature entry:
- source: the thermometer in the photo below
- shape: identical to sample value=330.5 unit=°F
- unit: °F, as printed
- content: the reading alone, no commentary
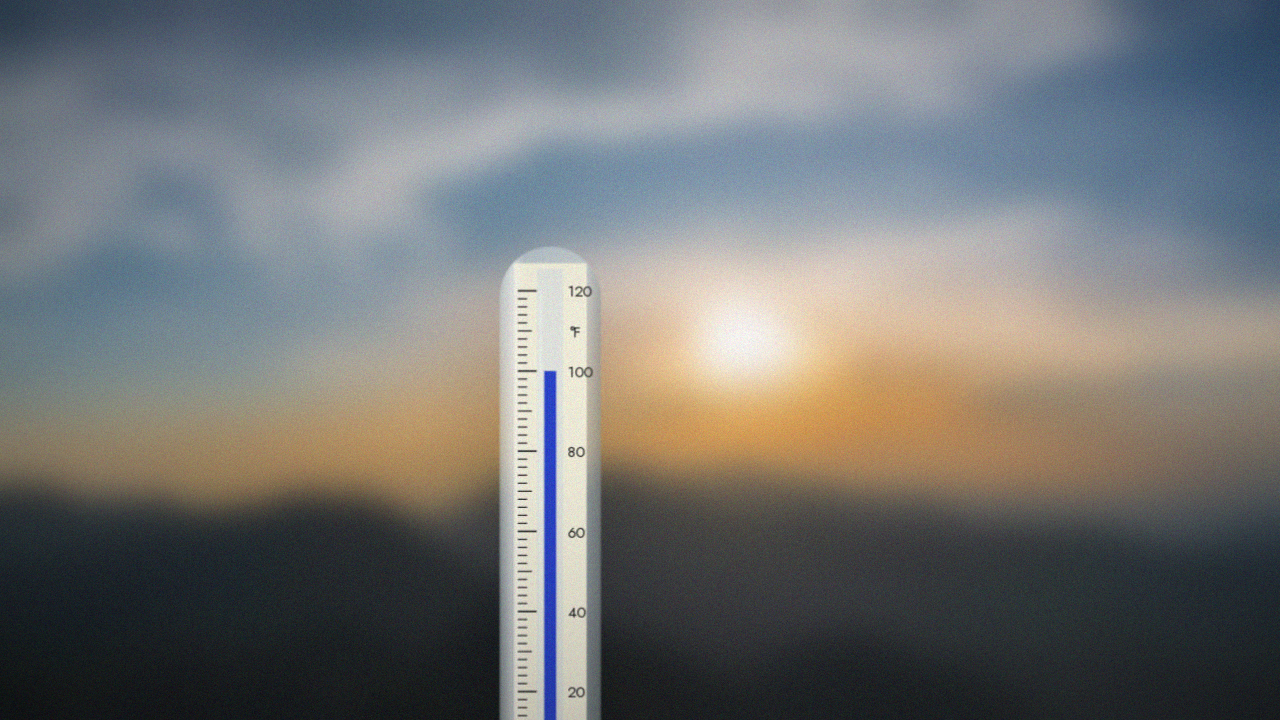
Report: value=100 unit=°F
